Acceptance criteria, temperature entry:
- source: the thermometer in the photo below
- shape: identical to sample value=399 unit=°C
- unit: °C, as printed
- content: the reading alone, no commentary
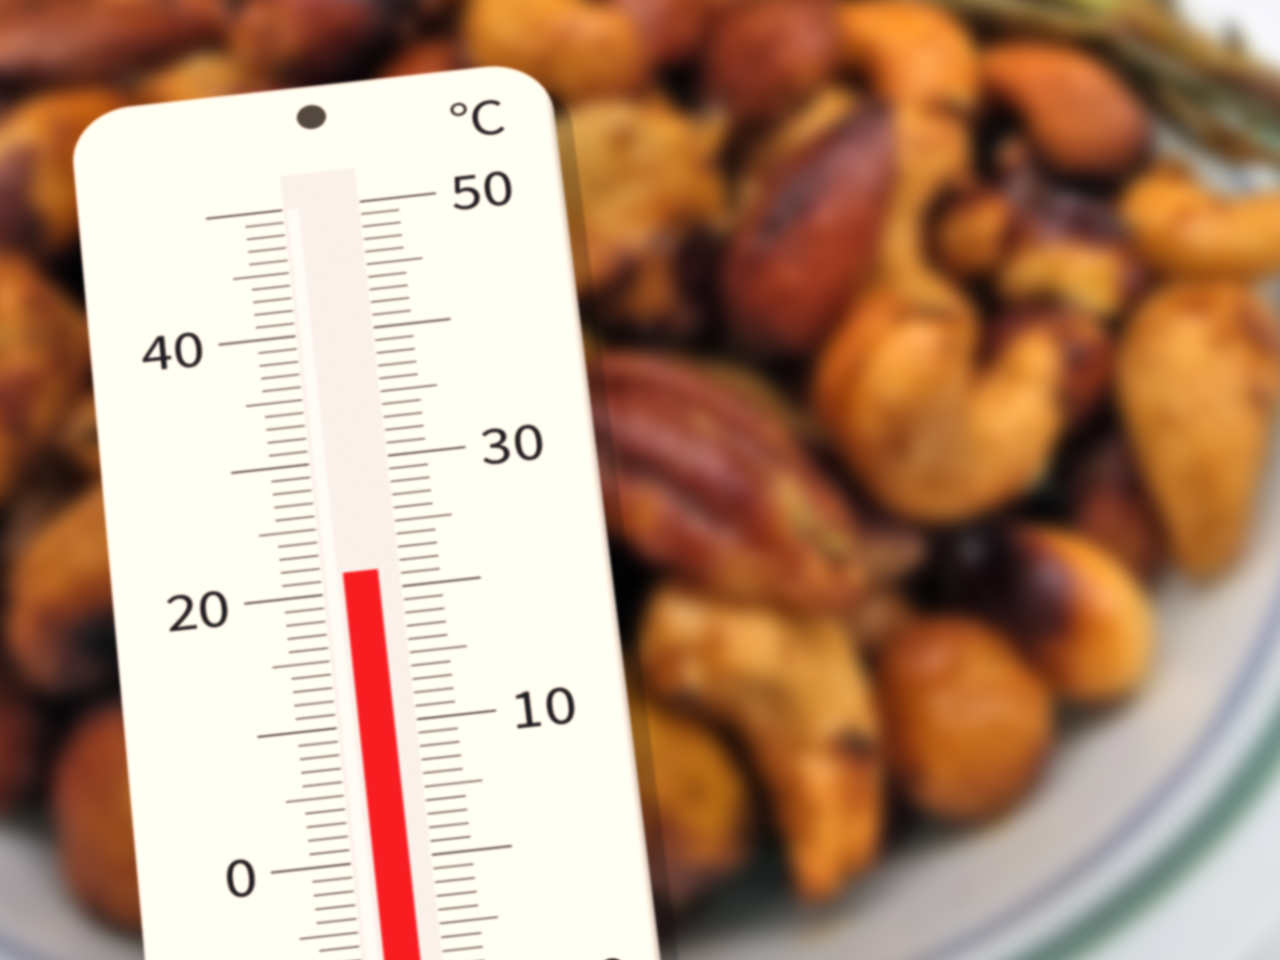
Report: value=21.5 unit=°C
